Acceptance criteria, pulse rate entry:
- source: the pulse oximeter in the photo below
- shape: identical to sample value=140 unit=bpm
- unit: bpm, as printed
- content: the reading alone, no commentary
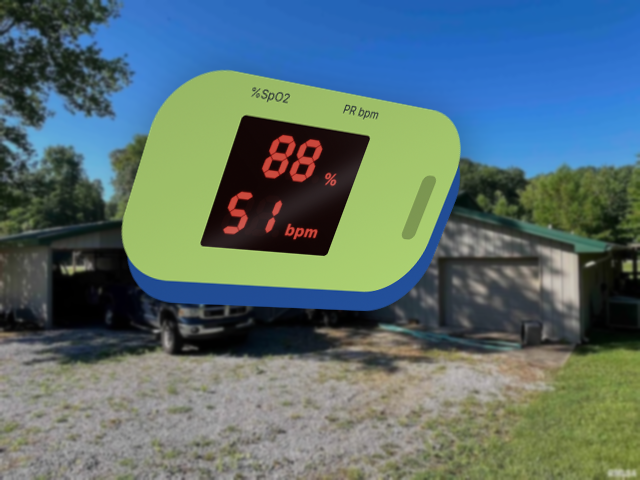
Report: value=51 unit=bpm
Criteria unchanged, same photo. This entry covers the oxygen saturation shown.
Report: value=88 unit=%
